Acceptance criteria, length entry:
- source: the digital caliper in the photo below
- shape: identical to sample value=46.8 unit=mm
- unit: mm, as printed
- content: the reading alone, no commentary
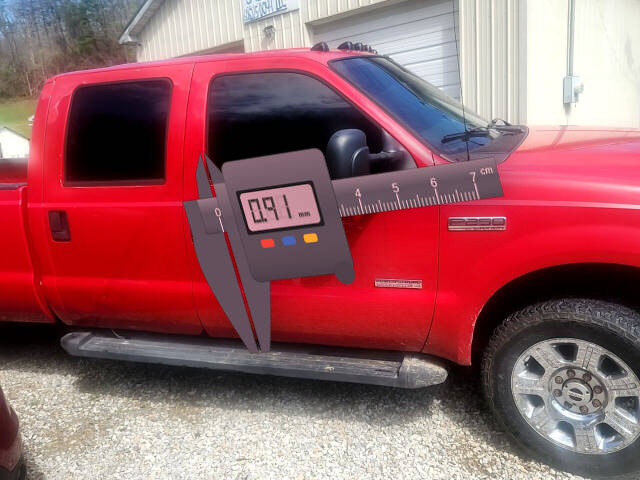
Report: value=0.91 unit=mm
